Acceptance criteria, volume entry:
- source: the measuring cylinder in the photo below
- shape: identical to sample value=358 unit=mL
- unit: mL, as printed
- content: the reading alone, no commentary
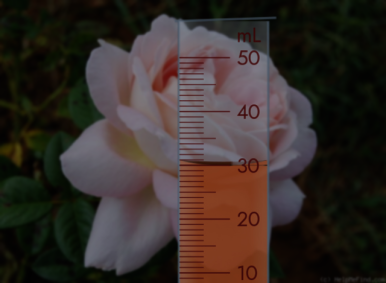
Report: value=30 unit=mL
